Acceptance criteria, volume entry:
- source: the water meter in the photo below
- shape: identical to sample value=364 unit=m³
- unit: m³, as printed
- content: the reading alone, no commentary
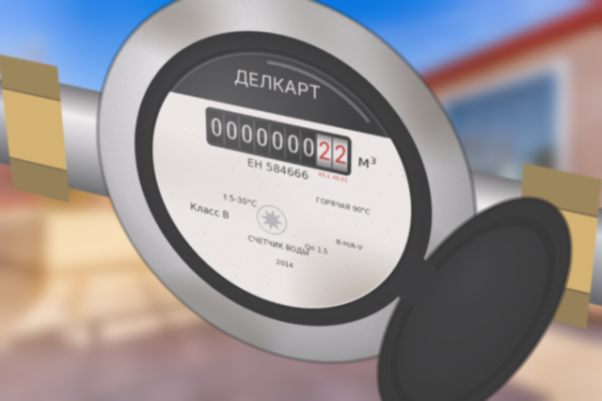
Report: value=0.22 unit=m³
